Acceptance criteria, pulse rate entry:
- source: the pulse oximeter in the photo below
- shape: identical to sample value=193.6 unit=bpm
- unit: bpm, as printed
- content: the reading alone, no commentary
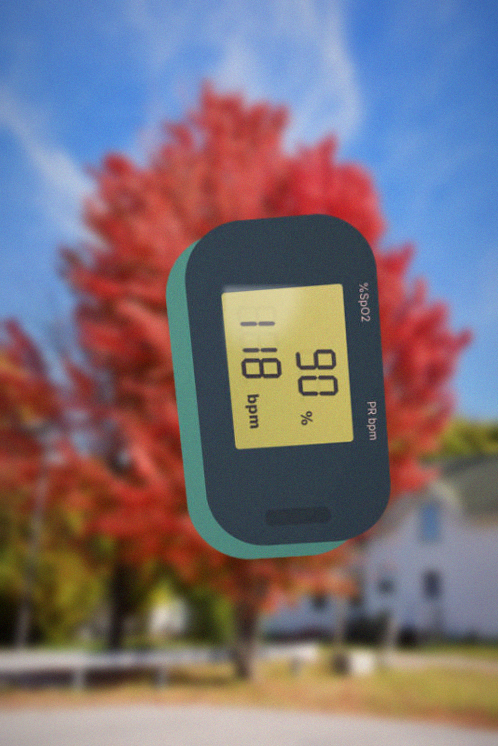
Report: value=118 unit=bpm
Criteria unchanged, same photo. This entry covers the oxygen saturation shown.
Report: value=90 unit=%
